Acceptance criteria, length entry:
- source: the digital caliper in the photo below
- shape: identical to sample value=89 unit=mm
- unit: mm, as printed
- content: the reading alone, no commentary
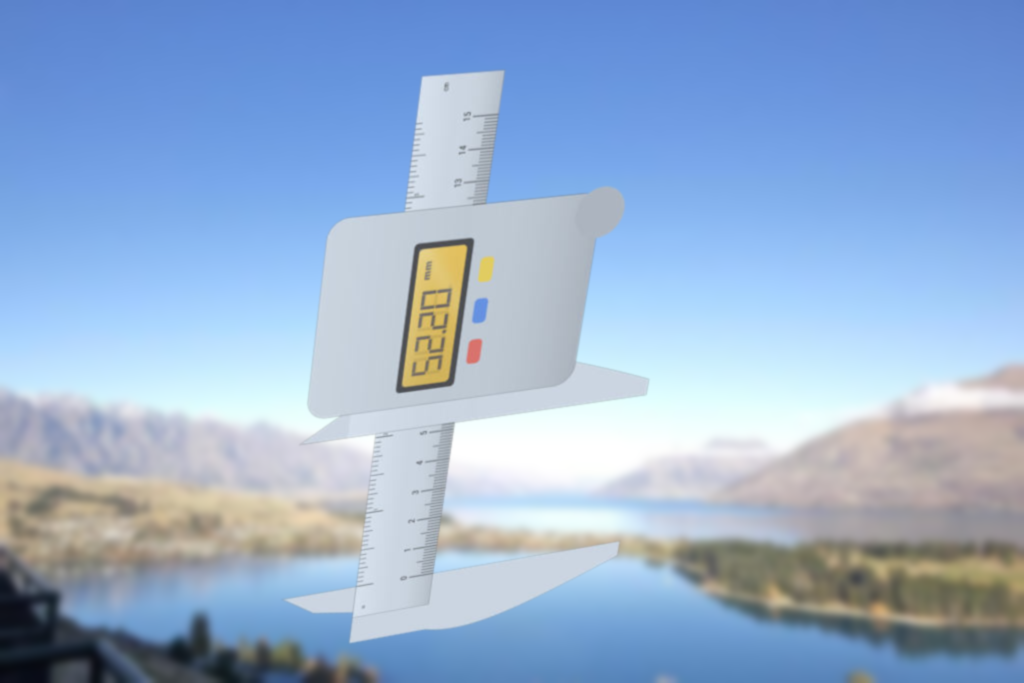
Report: value=52.20 unit=mm
